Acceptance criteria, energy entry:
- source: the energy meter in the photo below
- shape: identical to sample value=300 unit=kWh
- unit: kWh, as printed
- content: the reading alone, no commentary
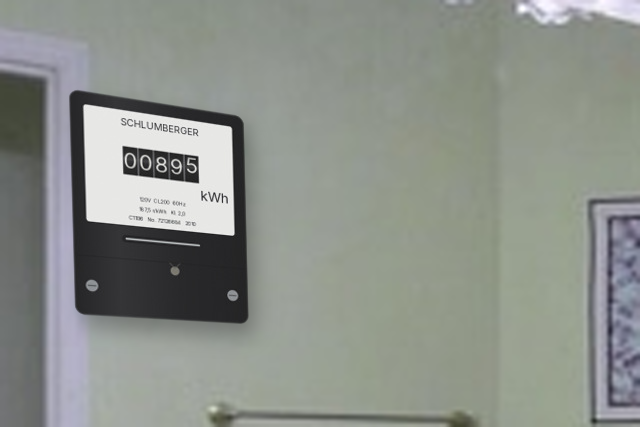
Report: value=895 unit=kWh
